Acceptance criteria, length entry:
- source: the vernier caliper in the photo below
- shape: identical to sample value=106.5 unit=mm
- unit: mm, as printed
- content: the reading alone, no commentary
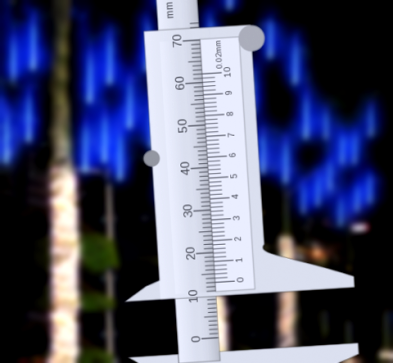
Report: value=13.0 unit=mm
